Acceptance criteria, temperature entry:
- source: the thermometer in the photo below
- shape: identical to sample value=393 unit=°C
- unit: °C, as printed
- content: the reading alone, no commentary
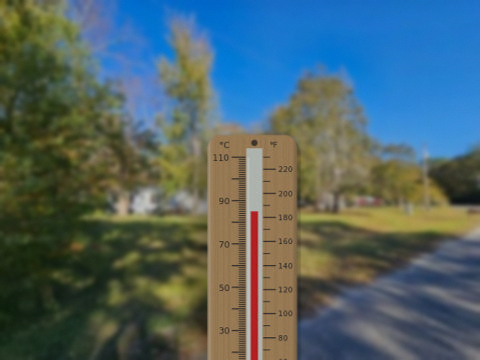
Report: value=85 unit=°C
